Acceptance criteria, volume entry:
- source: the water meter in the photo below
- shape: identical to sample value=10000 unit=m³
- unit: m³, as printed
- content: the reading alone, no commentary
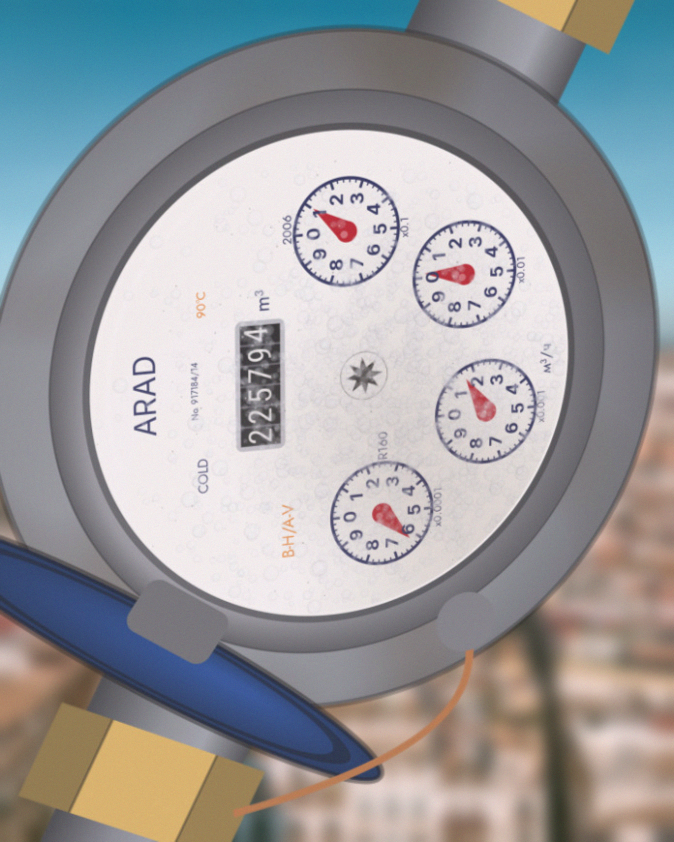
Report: value=225794.1016 unit=m³
